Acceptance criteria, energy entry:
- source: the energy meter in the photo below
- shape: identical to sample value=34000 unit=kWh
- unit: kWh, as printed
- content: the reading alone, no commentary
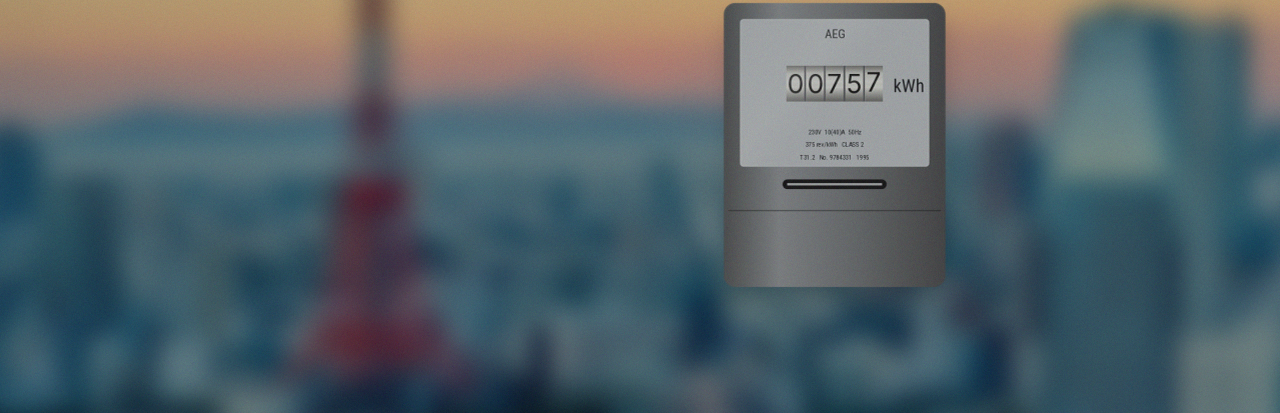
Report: value=757 unit=kWh
